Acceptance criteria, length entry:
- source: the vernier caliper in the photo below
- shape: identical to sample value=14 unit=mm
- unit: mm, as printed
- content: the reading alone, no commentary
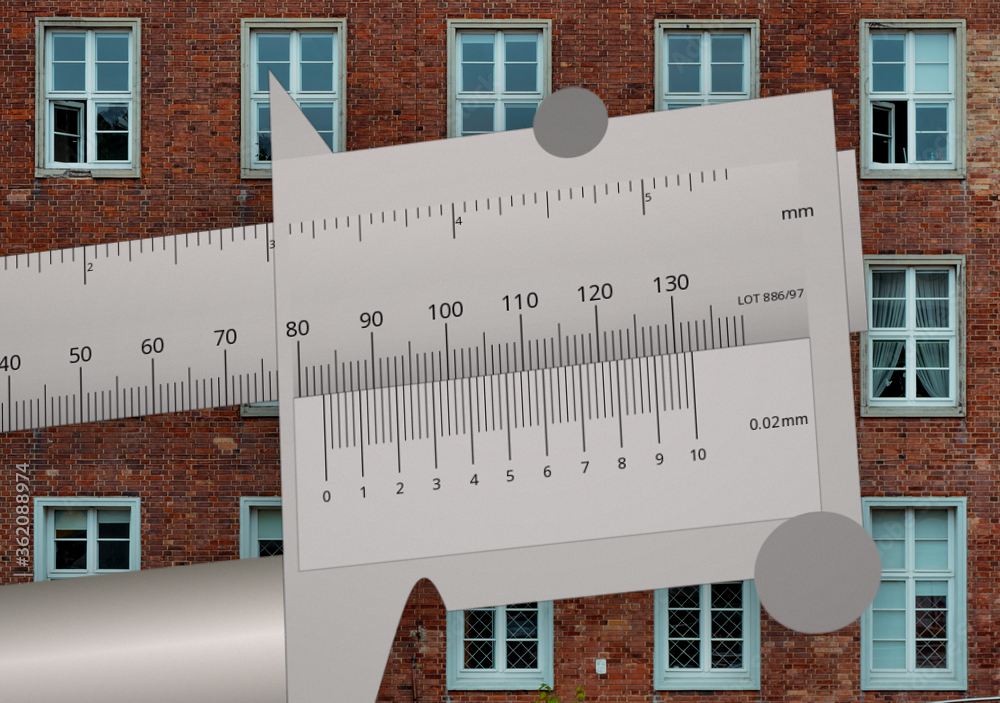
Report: value=83.2 unit=mm
